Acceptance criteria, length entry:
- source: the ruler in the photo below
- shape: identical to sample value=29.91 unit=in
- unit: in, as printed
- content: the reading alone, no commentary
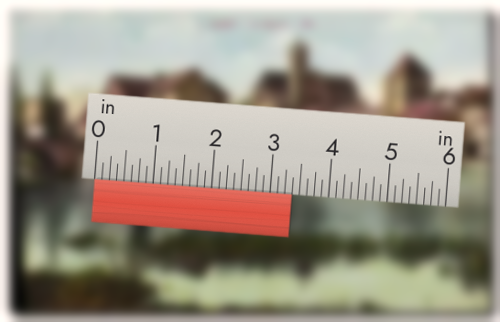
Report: value=3.375 unit=in
